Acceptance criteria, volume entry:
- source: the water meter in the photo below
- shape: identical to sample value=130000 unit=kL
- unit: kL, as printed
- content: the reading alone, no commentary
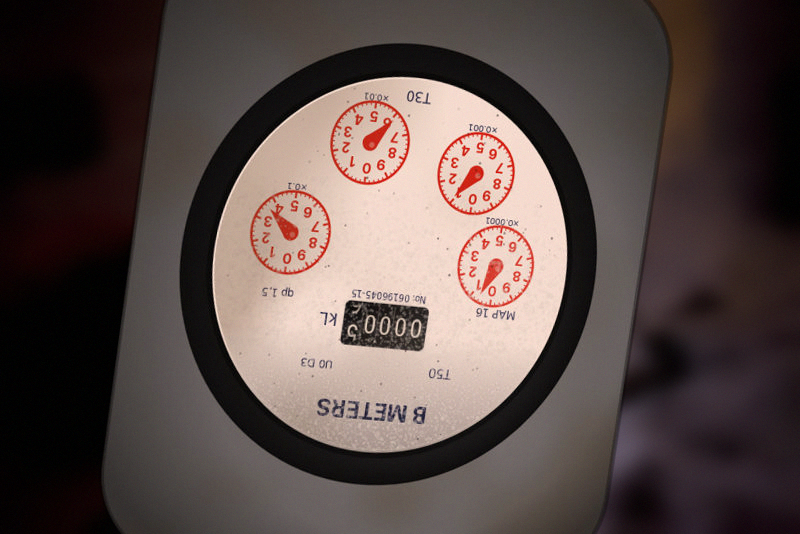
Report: value=5.3610 unit=kL
